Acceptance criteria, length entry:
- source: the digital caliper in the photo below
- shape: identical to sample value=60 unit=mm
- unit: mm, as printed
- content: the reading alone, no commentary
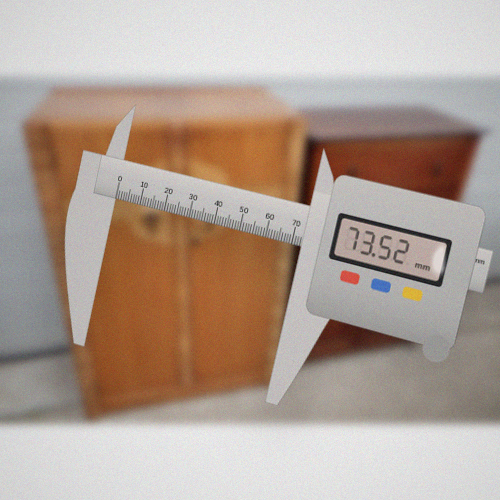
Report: value=73.52 unit=mm
